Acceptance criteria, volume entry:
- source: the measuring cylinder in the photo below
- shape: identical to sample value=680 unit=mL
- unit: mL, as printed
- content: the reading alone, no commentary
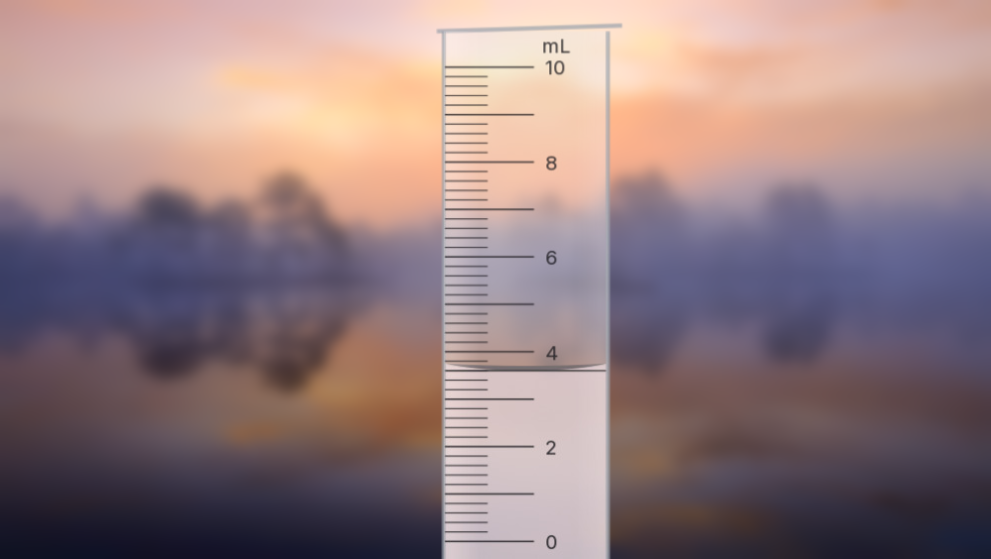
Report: value=3.6 unit=mL
